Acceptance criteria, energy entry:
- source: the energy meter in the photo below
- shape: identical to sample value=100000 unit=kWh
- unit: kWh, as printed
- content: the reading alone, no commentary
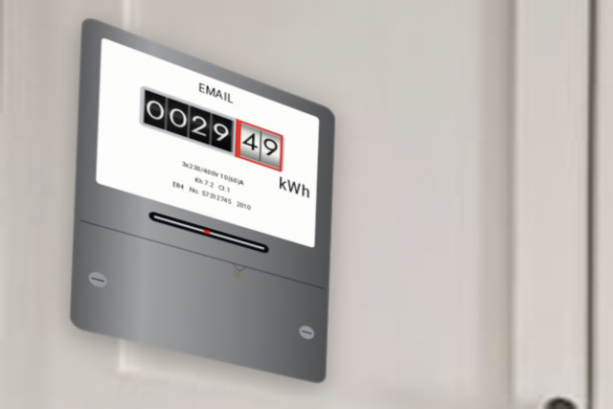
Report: value=29.49 unit=kWh
